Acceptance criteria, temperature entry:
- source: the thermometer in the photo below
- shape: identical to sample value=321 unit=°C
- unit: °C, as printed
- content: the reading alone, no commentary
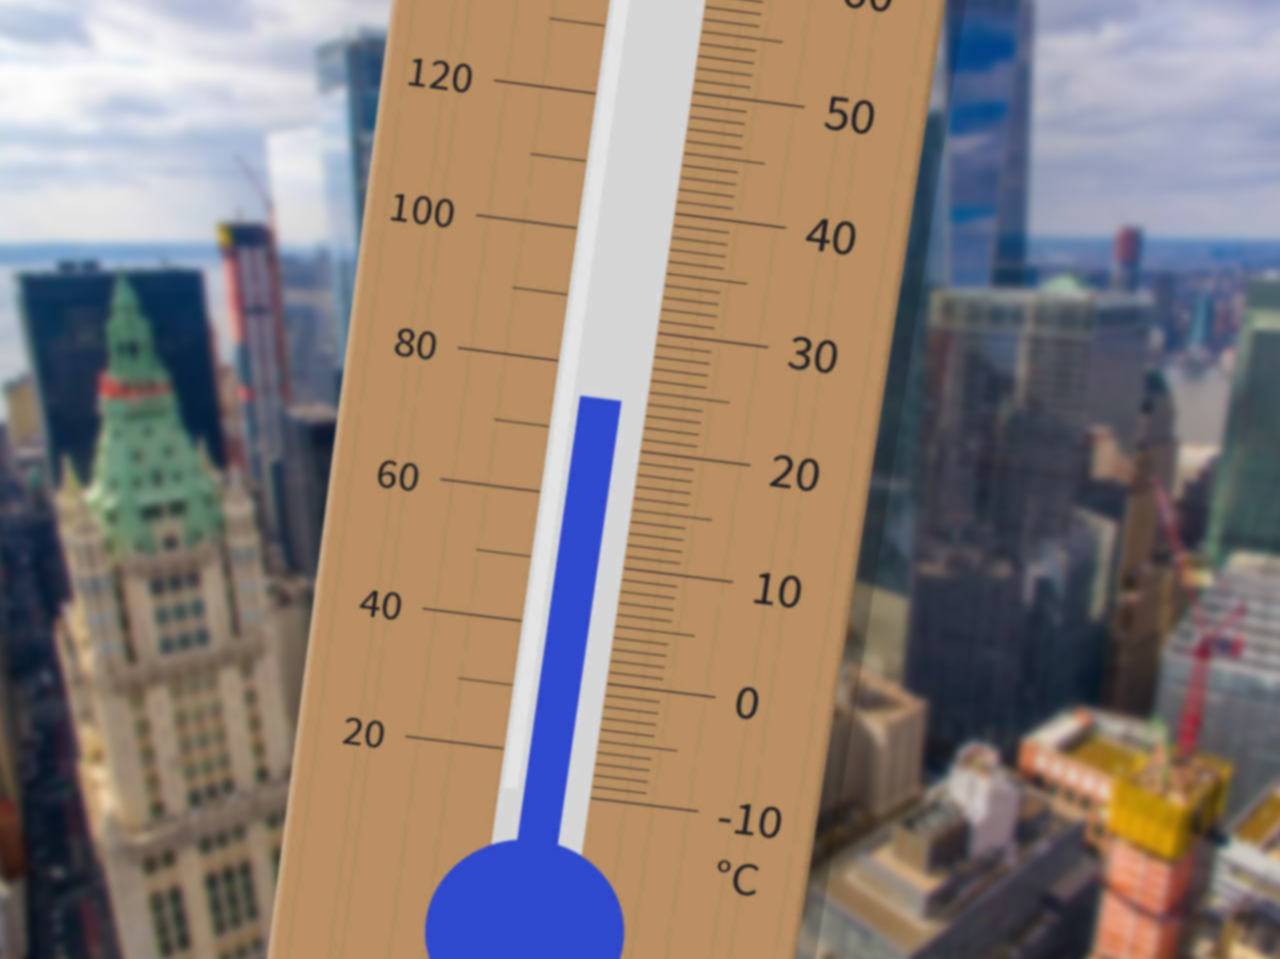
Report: value=24 unit=°C
